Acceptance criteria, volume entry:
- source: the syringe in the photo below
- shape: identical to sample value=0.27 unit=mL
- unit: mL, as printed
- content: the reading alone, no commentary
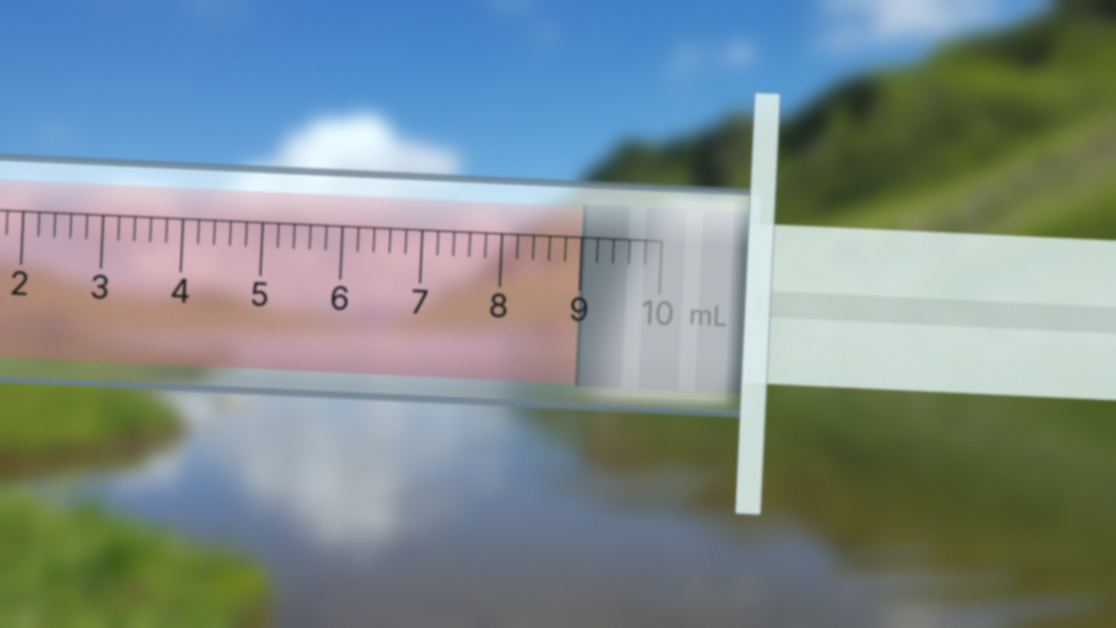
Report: value=9 unit=mL
